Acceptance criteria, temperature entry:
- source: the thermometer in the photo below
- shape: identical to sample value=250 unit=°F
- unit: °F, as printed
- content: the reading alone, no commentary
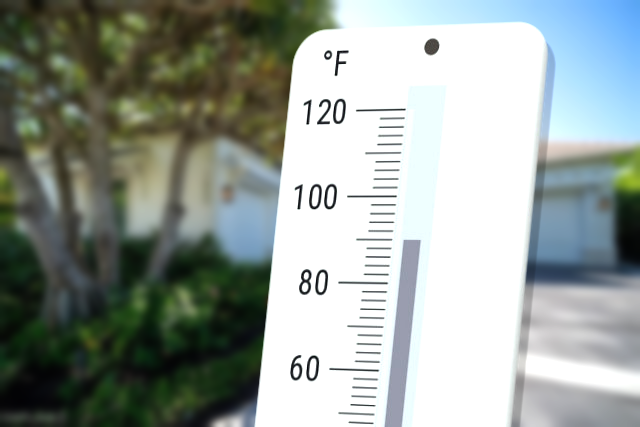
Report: value=90 unit=°F
